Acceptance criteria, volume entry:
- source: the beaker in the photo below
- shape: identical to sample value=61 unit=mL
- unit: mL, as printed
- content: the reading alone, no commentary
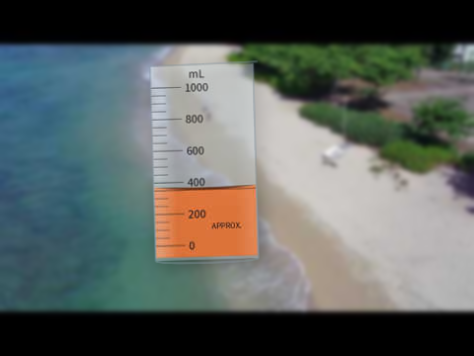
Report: value=350 unit=mL
